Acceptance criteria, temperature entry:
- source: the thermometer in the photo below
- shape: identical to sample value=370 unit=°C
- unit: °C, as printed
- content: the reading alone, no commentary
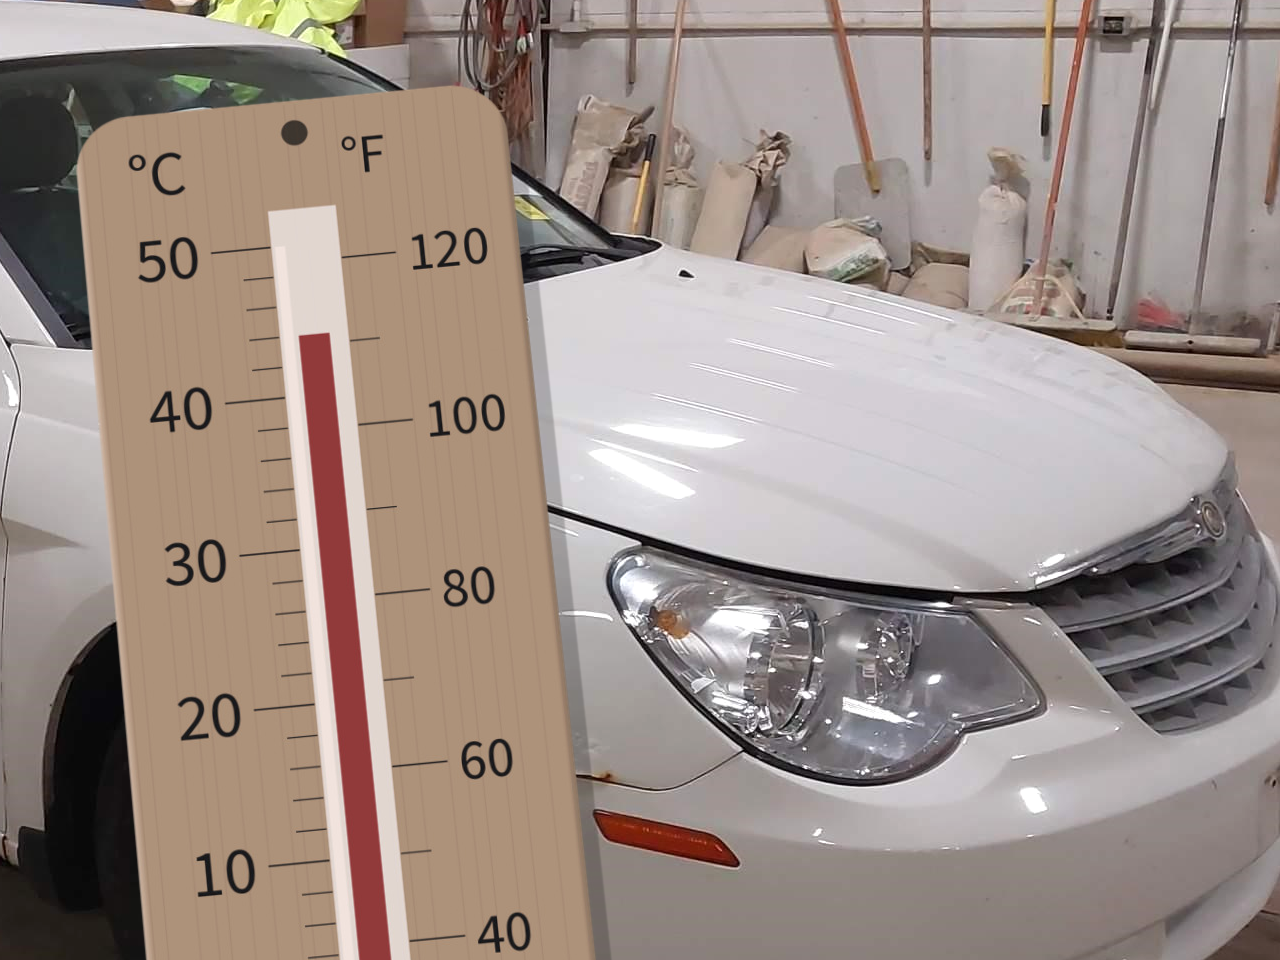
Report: value=44 unit=°C
